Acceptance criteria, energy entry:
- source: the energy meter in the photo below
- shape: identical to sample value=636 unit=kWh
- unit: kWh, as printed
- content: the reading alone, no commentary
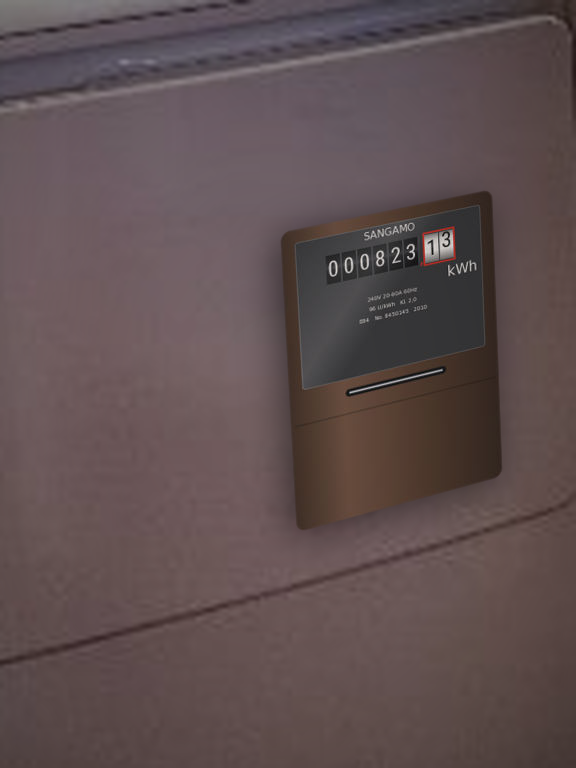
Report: value=823.13 unit=kWh
